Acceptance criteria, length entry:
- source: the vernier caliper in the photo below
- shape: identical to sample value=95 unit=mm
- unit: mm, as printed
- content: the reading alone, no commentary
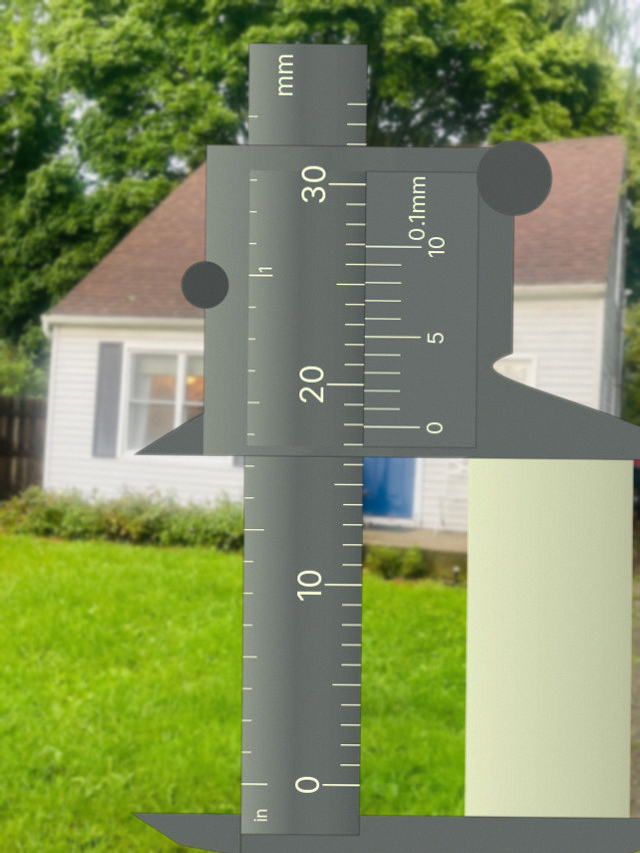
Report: value=17.9 unit=mm
